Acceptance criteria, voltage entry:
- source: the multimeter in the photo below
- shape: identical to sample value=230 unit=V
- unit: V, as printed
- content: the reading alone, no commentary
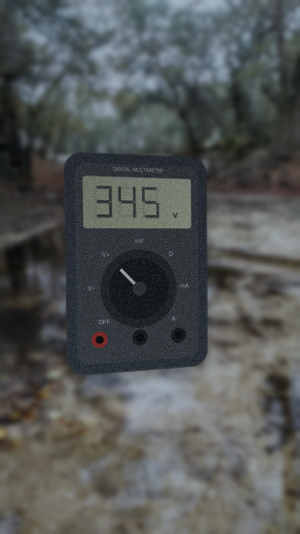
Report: value=345 unit=V
